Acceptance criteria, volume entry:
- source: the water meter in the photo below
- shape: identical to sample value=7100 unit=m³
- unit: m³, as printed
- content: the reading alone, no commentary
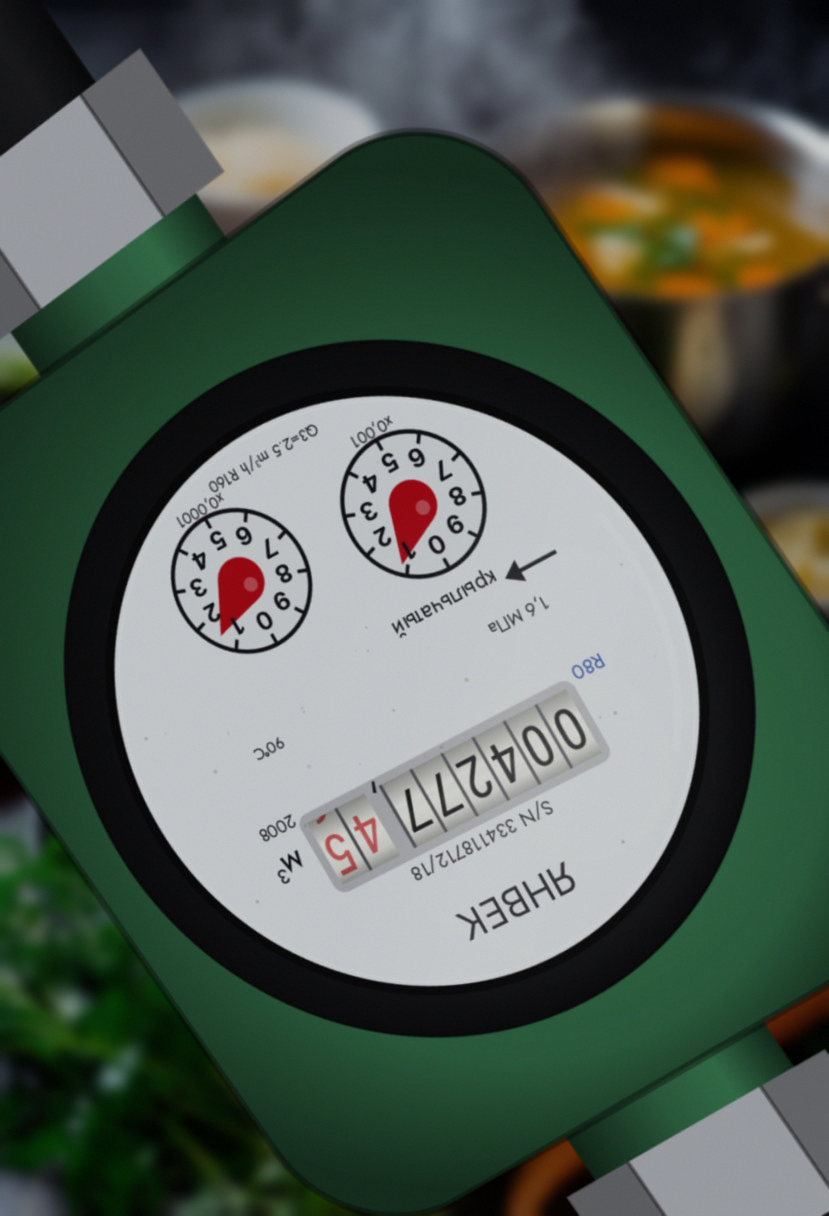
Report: value=4277.4511 unit=m³
